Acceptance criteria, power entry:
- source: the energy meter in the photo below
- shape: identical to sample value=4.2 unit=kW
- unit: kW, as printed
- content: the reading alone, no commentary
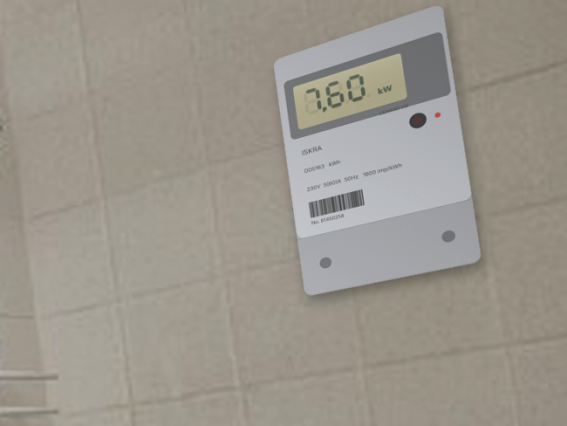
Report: value=7.60 unit=kW
